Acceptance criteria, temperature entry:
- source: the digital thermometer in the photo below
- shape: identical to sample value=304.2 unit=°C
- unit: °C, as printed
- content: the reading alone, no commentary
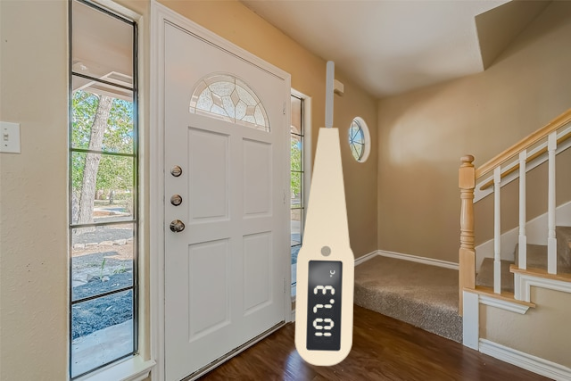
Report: value=107.3 unit=°C
